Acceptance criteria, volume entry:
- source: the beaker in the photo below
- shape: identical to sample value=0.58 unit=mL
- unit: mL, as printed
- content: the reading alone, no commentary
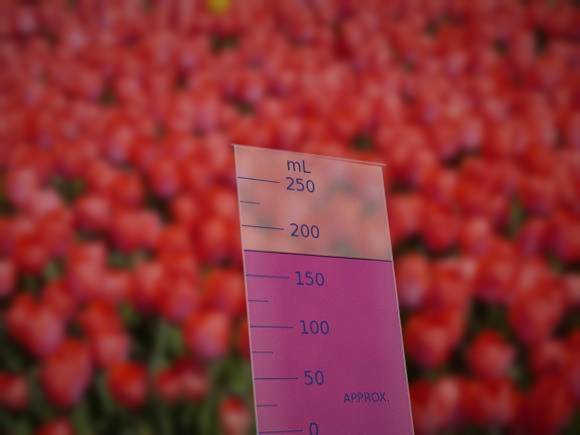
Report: value=175 unit=mL
